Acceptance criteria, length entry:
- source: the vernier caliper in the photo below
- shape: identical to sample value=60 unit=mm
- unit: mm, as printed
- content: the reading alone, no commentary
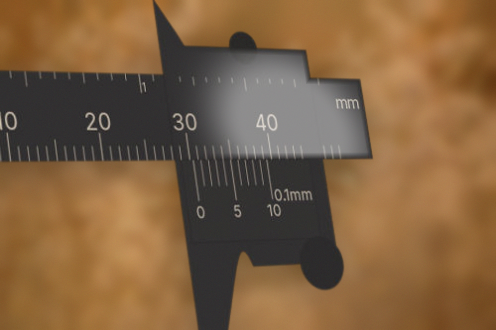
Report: value=30.4 unit=mm
